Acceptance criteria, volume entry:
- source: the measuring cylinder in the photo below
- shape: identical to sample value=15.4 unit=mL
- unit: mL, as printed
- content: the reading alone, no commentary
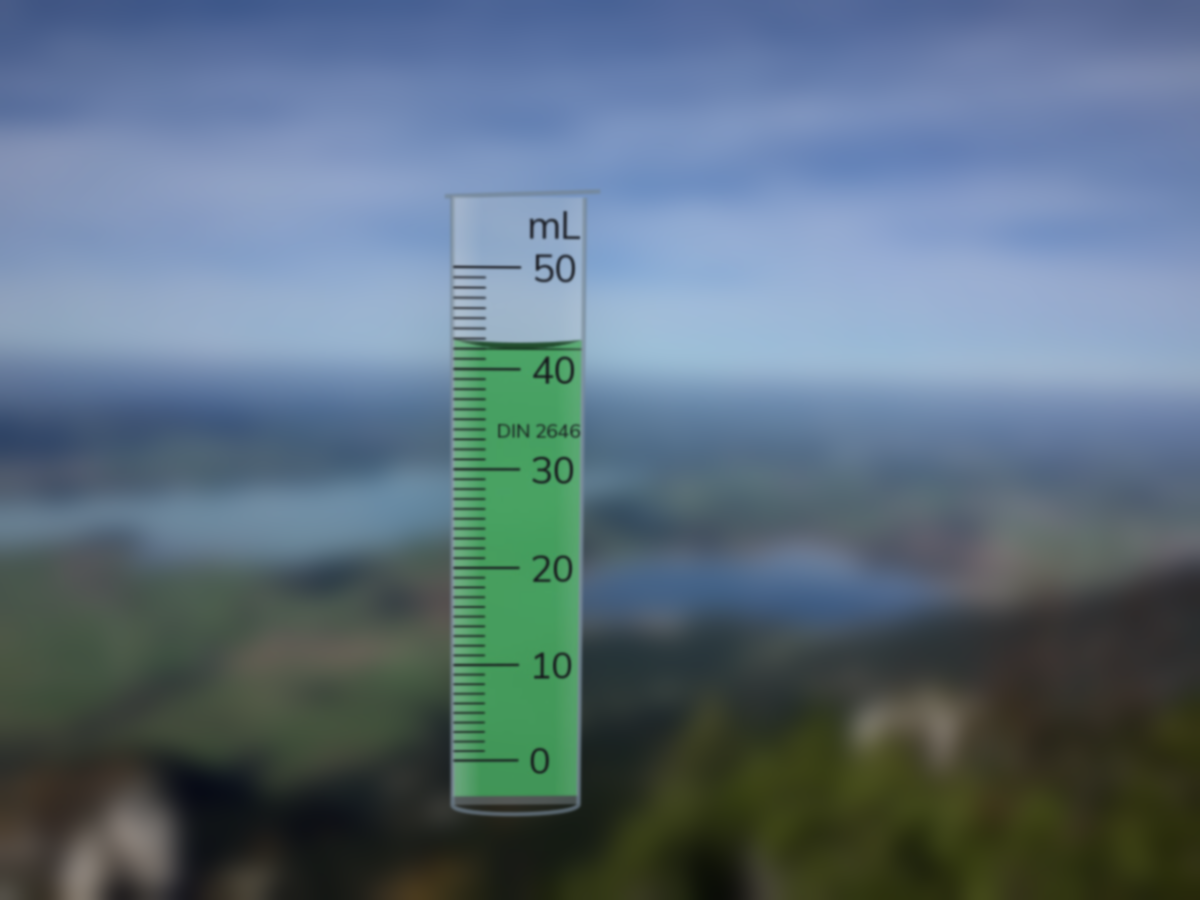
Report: value=42 unit=mL
